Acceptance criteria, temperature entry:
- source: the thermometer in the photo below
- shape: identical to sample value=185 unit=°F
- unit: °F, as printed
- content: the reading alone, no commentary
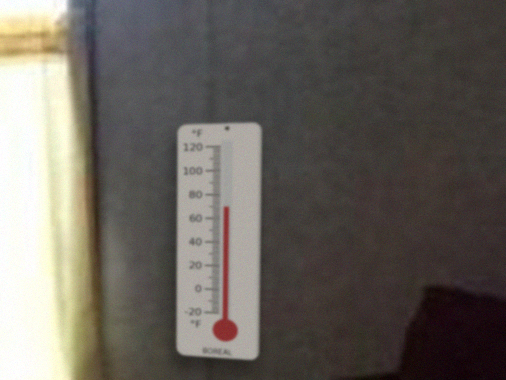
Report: value=70 unit=°F
